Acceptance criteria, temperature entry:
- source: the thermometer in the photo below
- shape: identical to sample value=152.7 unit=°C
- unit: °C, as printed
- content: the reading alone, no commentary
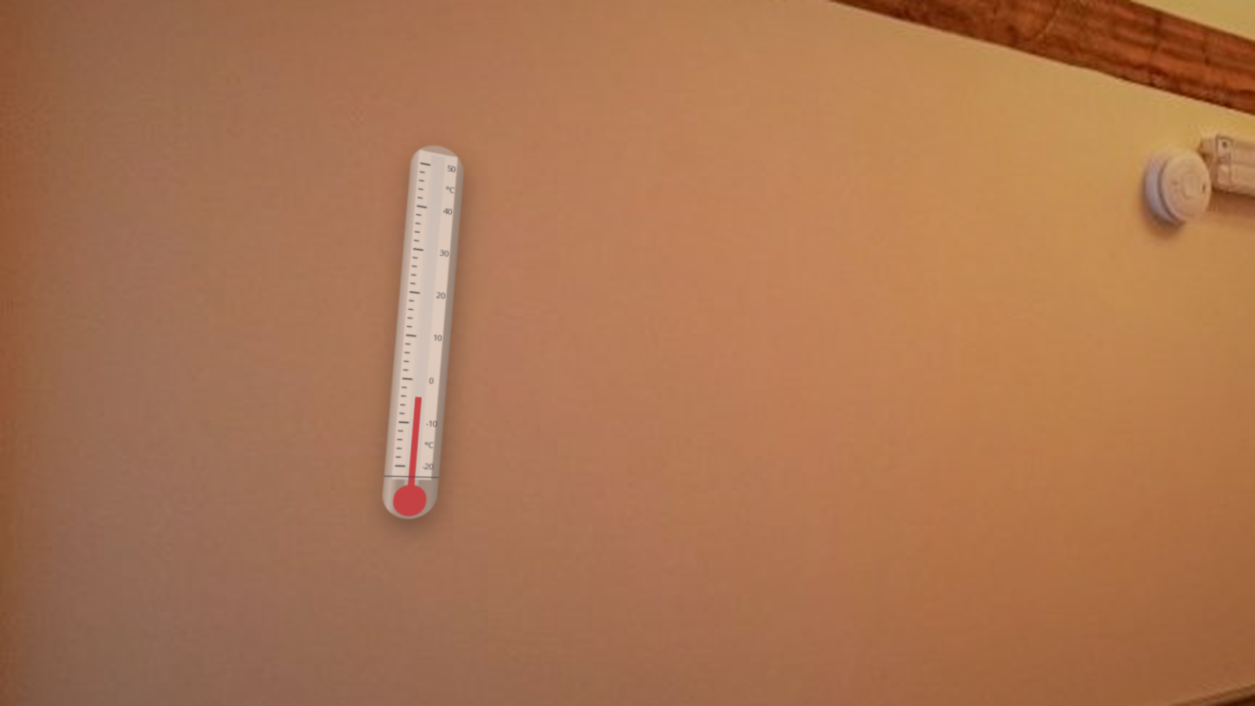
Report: value=-4 unit=°C
